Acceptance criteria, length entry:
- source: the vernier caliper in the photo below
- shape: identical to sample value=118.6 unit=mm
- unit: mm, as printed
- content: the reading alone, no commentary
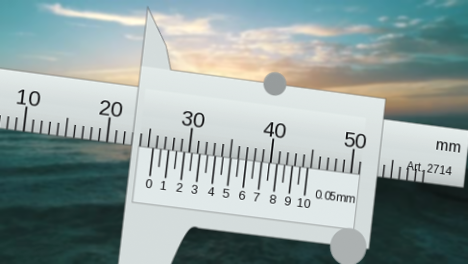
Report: value=25.6 unit=mm
